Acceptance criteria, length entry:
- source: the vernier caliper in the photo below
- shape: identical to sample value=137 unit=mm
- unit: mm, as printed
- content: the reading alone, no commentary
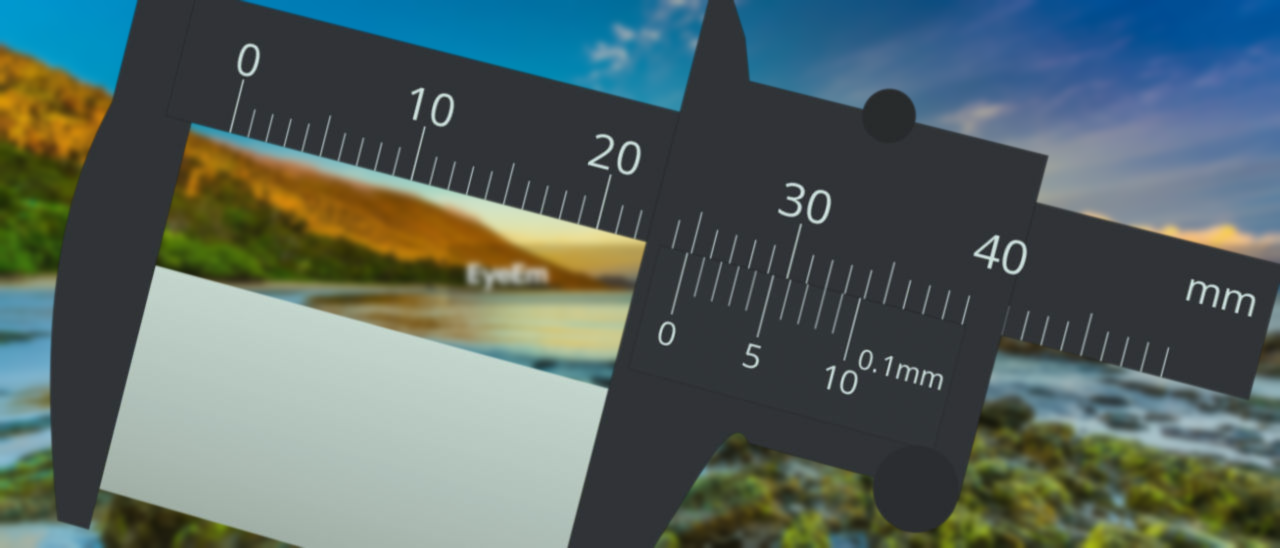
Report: value=24.8 unit=mm
